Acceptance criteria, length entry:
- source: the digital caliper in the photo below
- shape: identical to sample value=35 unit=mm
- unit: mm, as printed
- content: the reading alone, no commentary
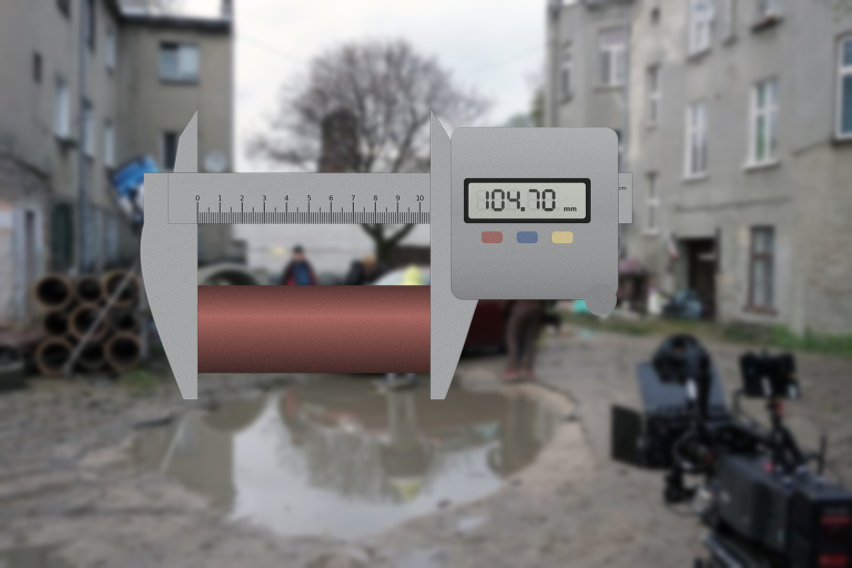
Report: value=104.70 unit=mm
